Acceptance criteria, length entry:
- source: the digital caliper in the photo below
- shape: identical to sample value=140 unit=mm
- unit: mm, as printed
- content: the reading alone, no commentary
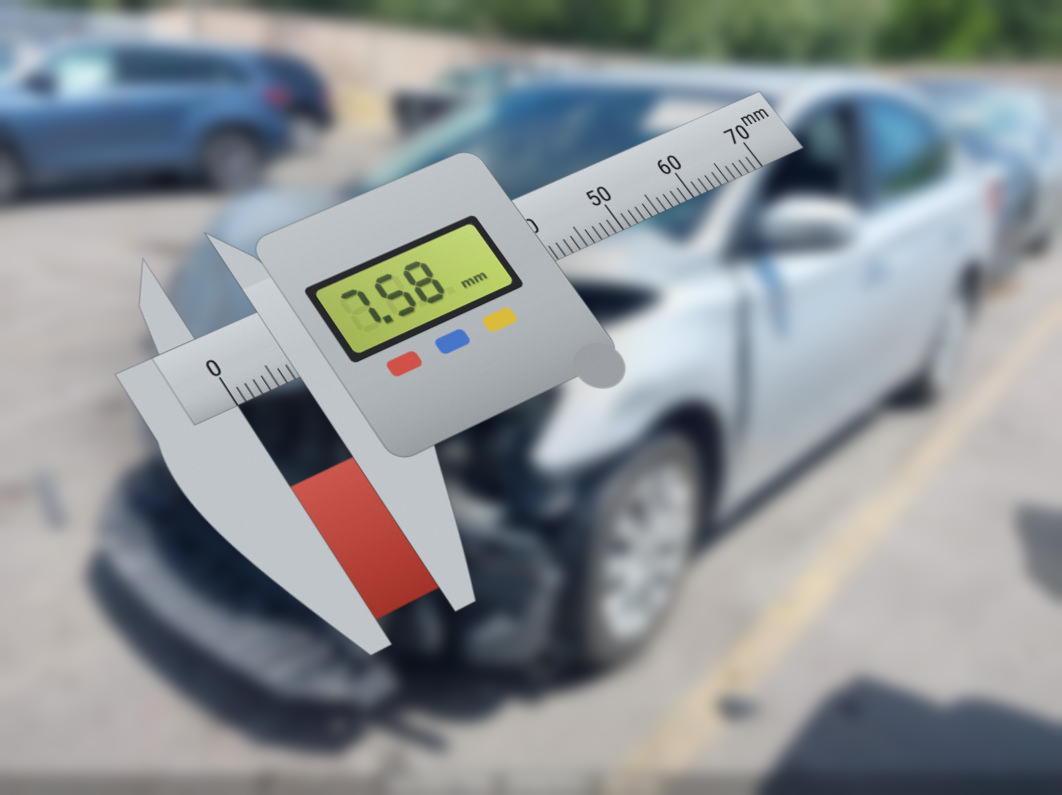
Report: value=7.58 unit=mm
